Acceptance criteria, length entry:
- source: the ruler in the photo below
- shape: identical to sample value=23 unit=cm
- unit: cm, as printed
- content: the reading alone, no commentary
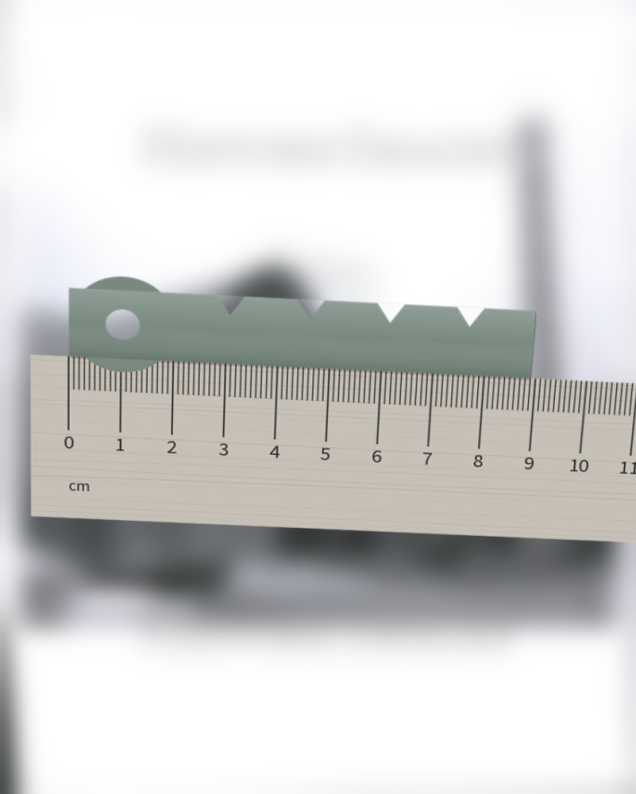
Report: value=8.9 unit=cm
